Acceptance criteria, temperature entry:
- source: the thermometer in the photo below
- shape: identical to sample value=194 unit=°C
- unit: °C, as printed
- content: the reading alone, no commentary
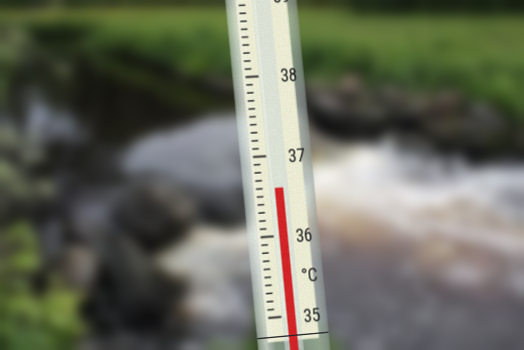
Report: value=36.6 unit=°C
